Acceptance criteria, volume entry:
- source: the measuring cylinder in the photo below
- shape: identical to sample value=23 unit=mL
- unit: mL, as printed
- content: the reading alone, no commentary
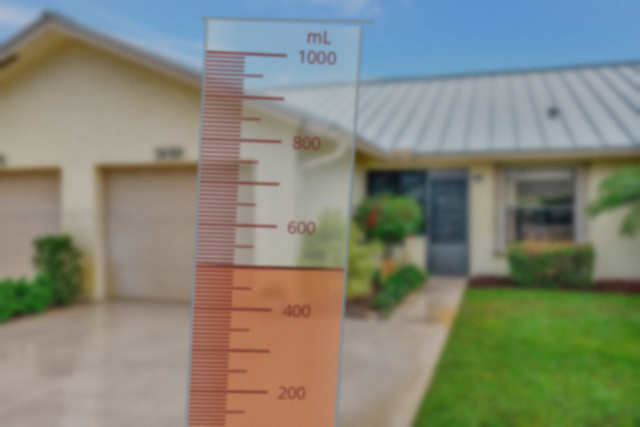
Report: value=500 unit=mL
